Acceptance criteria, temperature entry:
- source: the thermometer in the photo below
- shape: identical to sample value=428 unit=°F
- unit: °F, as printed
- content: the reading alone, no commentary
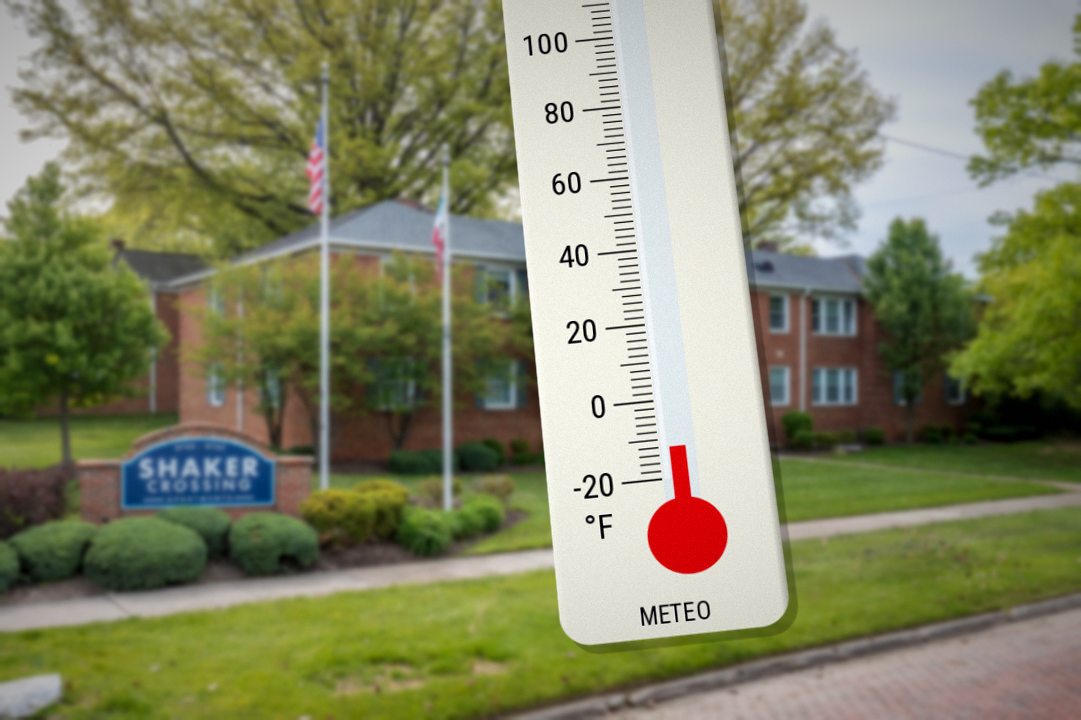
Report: value=-12 unit=°F
